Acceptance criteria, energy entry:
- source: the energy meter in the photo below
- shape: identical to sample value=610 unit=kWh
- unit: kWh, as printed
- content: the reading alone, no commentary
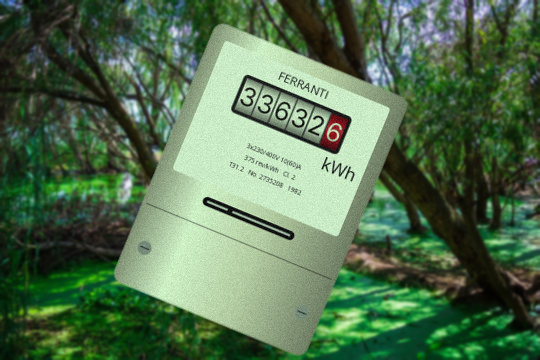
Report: value=33632.6 unit=kWh
